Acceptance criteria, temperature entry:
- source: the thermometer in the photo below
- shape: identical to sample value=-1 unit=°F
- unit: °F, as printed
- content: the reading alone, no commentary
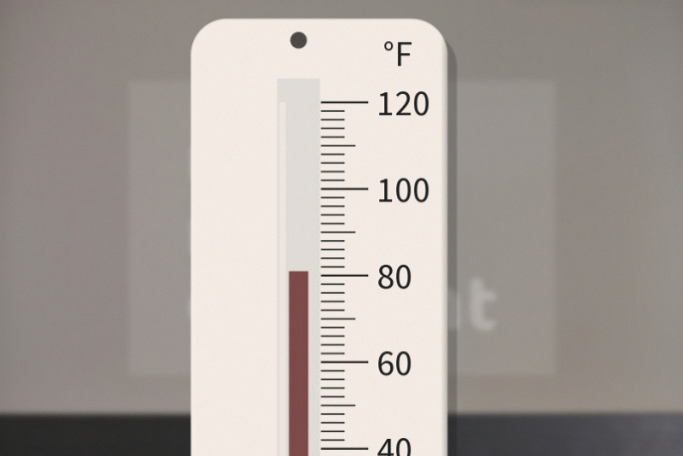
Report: value=81 unit=°F
